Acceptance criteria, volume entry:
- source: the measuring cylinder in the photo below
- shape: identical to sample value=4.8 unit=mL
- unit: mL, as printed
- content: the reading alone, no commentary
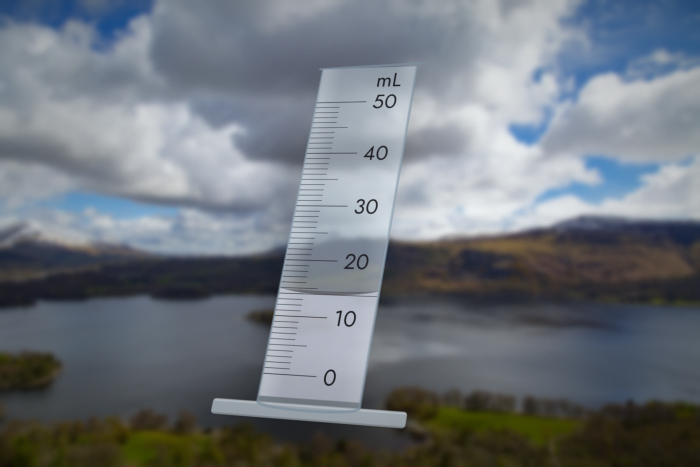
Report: value=14 unit=mL
